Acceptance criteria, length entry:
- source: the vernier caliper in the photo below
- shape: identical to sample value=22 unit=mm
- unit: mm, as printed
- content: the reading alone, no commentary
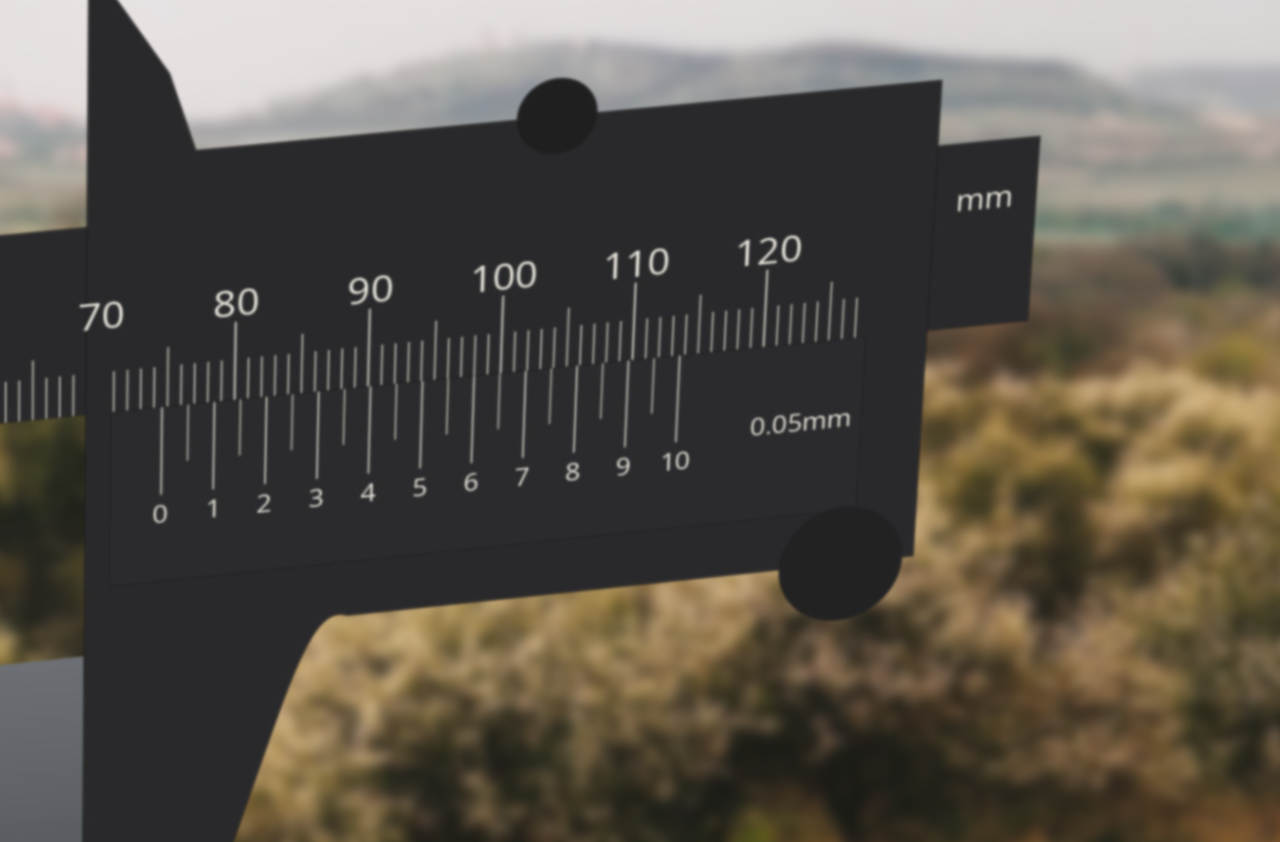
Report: value=74.6 unit=mm
